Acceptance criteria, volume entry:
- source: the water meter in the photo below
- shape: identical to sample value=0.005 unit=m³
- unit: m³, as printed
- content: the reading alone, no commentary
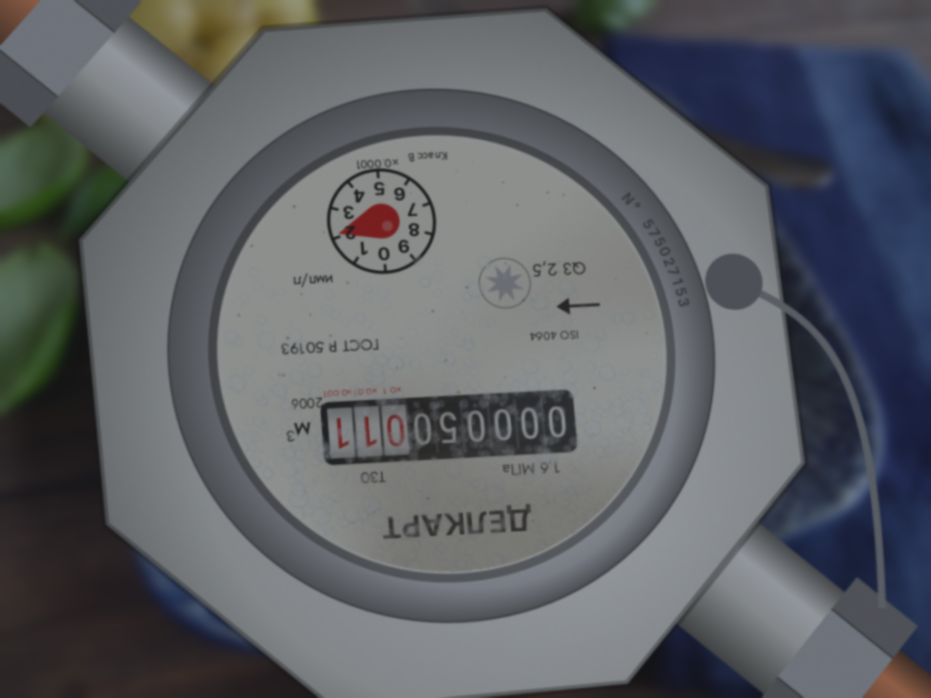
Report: value=50.0112 unit=m³
